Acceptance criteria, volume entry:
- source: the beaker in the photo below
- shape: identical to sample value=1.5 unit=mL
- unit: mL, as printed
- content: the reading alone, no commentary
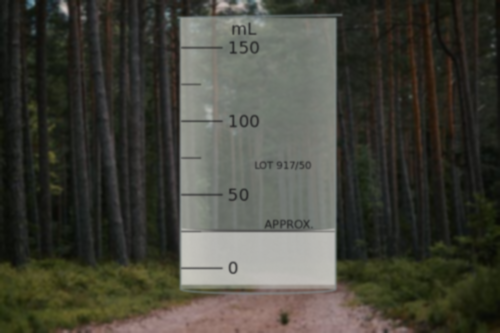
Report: value=25 unit=mL
